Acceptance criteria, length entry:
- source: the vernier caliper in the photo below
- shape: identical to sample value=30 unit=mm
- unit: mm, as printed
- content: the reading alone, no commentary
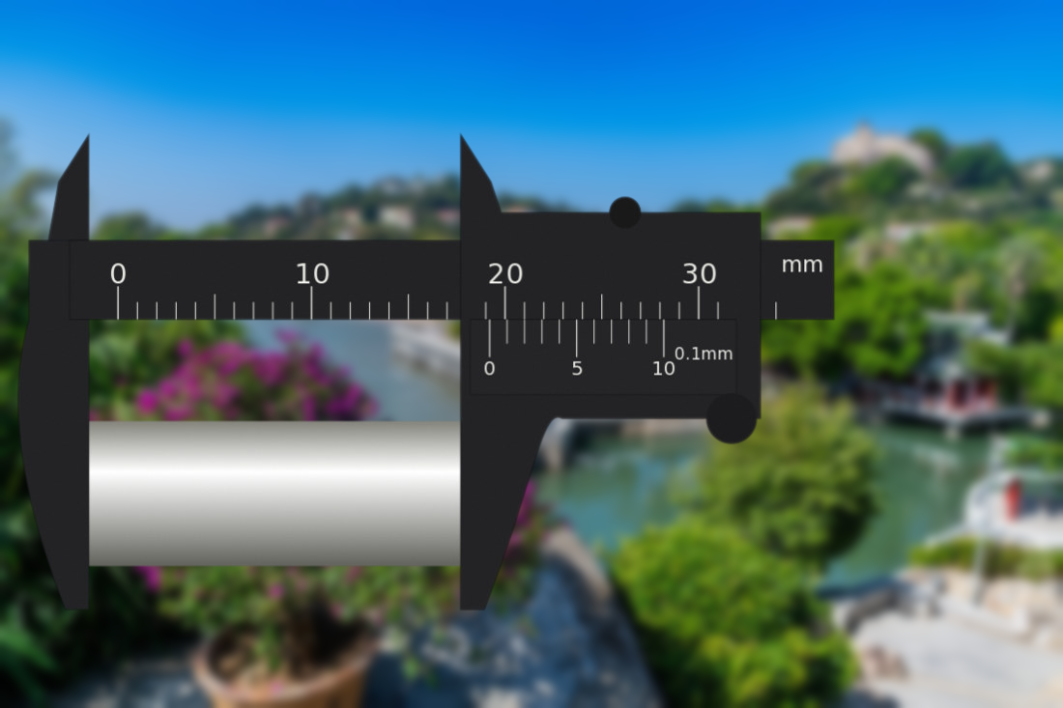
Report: value=19.2 unit=mm
